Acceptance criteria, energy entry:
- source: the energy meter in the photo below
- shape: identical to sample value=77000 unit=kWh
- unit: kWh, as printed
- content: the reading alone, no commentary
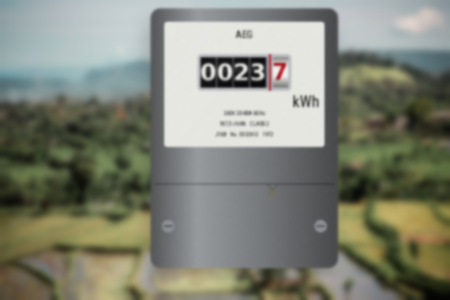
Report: value=23.7 unit=kWh
